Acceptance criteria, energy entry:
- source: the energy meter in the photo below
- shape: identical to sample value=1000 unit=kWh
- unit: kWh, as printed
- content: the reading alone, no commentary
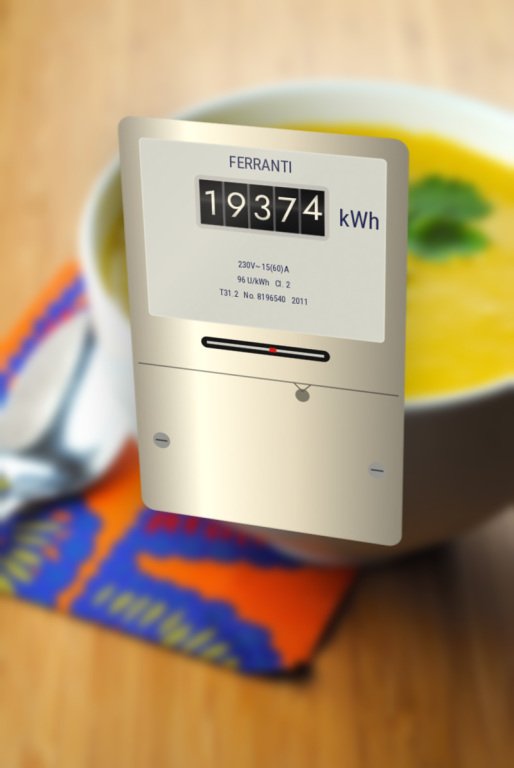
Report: value=19374 unit=kWh
